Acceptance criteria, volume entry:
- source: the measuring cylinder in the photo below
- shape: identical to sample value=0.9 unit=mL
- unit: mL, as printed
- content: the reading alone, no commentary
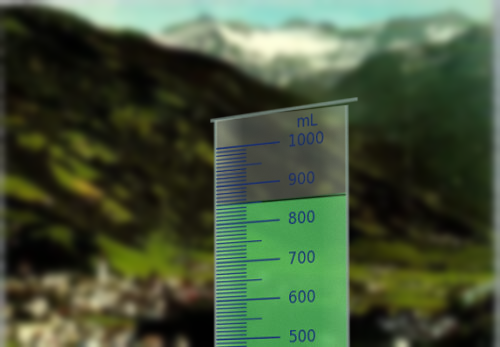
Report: value=850 unit=mL
